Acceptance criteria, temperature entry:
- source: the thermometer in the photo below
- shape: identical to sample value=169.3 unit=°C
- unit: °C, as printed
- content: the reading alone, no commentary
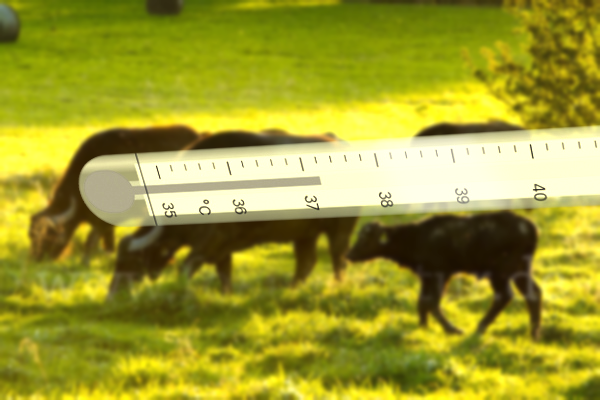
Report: value=37.2 unit=°C
